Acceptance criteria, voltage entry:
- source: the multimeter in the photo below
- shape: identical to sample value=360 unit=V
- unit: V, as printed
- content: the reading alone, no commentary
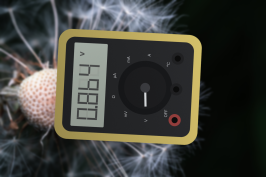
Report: value=0.864 unit=V
